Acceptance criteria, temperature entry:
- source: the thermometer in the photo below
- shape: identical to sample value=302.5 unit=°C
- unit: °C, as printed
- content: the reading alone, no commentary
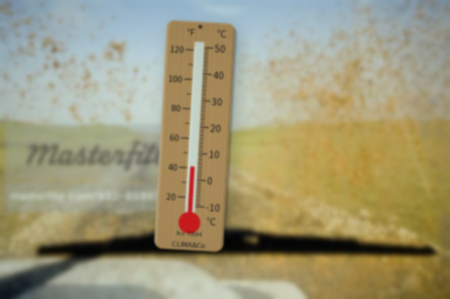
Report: value=5 unit=°C
